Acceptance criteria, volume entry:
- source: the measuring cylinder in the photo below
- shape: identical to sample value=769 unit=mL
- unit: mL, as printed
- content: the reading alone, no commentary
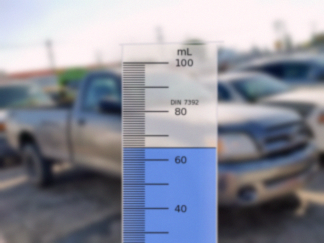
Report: value=65 unit=mL
